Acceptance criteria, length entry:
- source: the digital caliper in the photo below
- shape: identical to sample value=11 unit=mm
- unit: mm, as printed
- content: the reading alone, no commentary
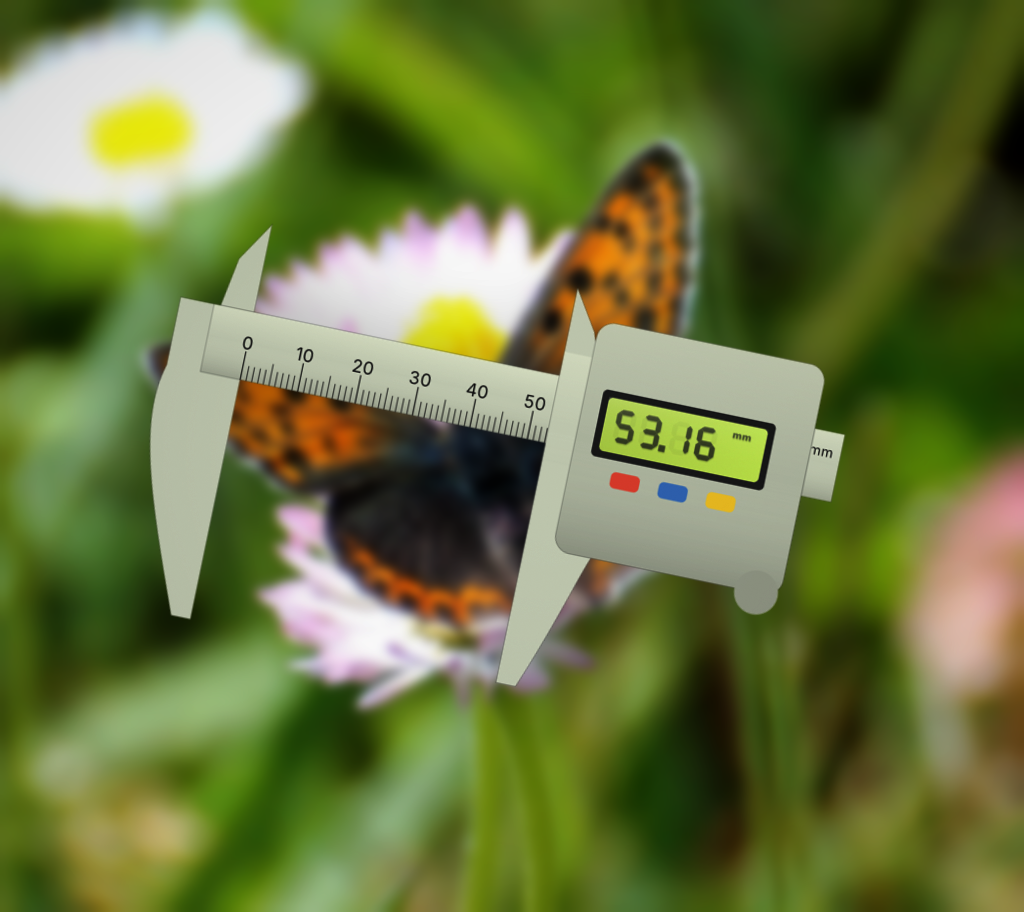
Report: value=53.16 unit=mm
